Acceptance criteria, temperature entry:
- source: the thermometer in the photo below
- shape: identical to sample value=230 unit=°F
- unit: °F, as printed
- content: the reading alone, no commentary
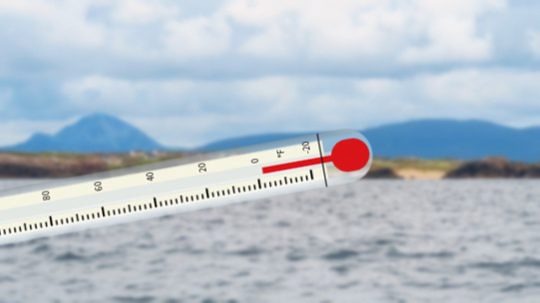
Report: value=-2 unit=°F
